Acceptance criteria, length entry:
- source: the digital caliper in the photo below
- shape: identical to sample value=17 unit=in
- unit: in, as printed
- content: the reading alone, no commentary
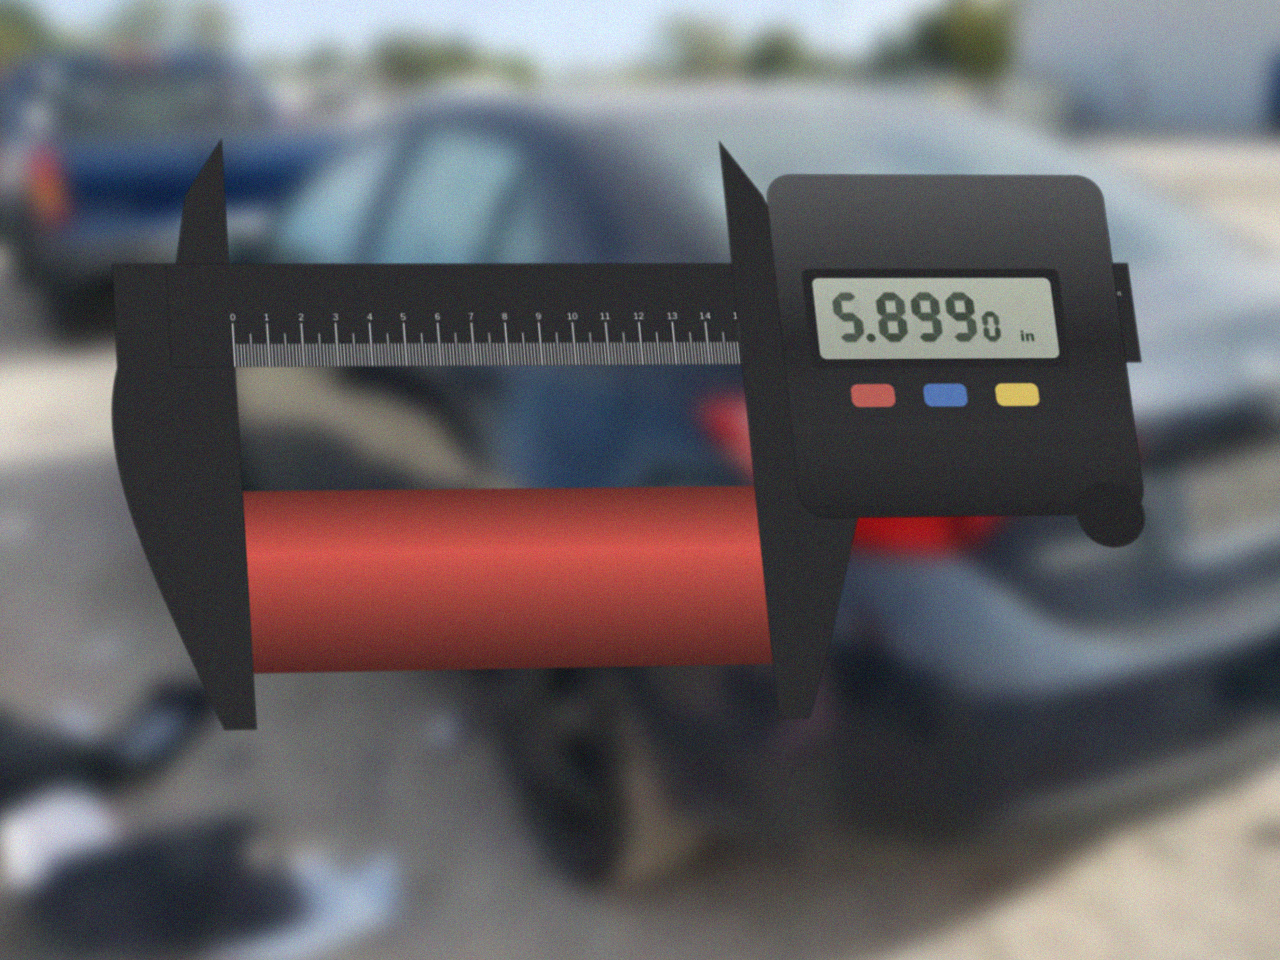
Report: value=5.8990 unit=in
